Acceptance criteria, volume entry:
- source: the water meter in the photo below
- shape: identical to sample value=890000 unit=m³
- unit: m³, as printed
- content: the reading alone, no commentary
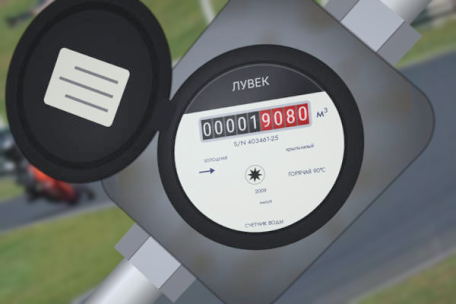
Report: value=1.9080 unit=m³
